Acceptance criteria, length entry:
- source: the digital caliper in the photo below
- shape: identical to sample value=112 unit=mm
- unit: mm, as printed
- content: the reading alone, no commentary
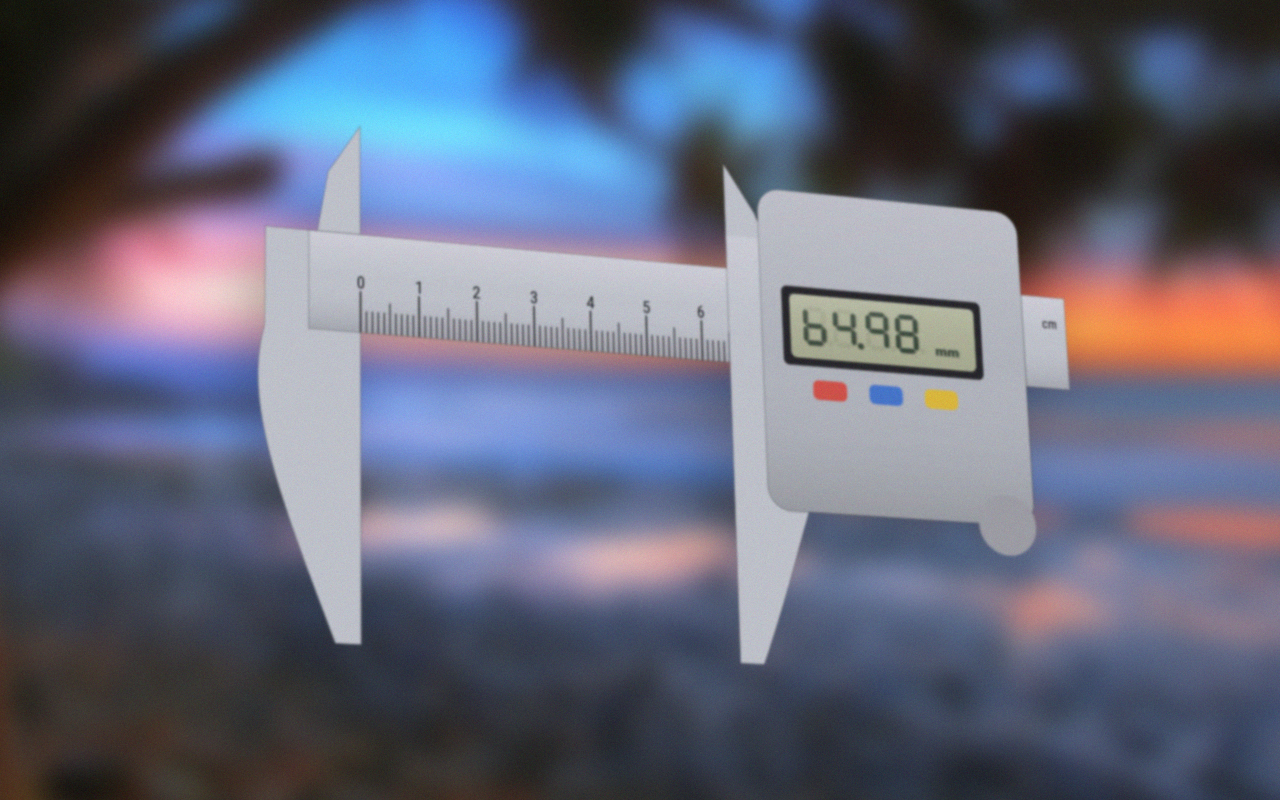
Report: value=64.98 unit=mm
